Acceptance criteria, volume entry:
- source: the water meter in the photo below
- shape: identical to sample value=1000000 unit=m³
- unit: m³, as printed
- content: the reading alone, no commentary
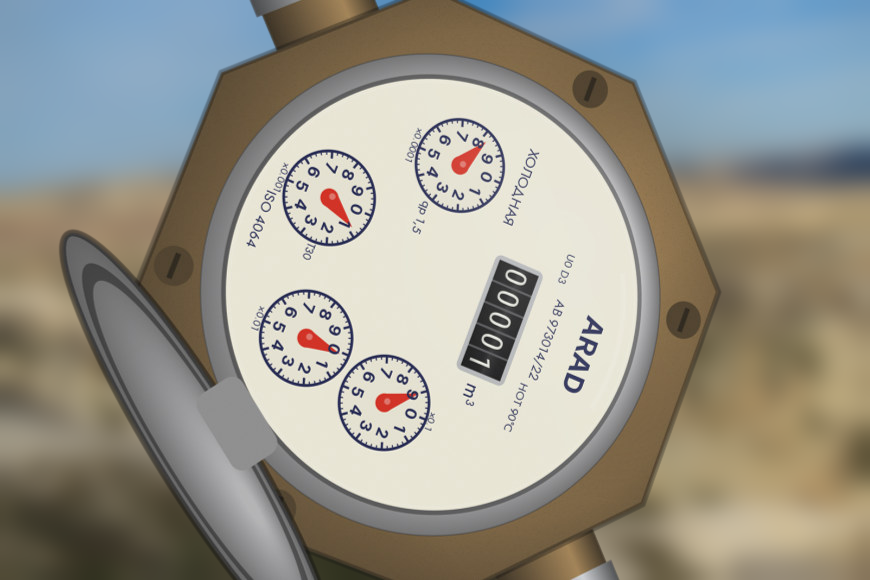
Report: value=0.9008 unit=m³
